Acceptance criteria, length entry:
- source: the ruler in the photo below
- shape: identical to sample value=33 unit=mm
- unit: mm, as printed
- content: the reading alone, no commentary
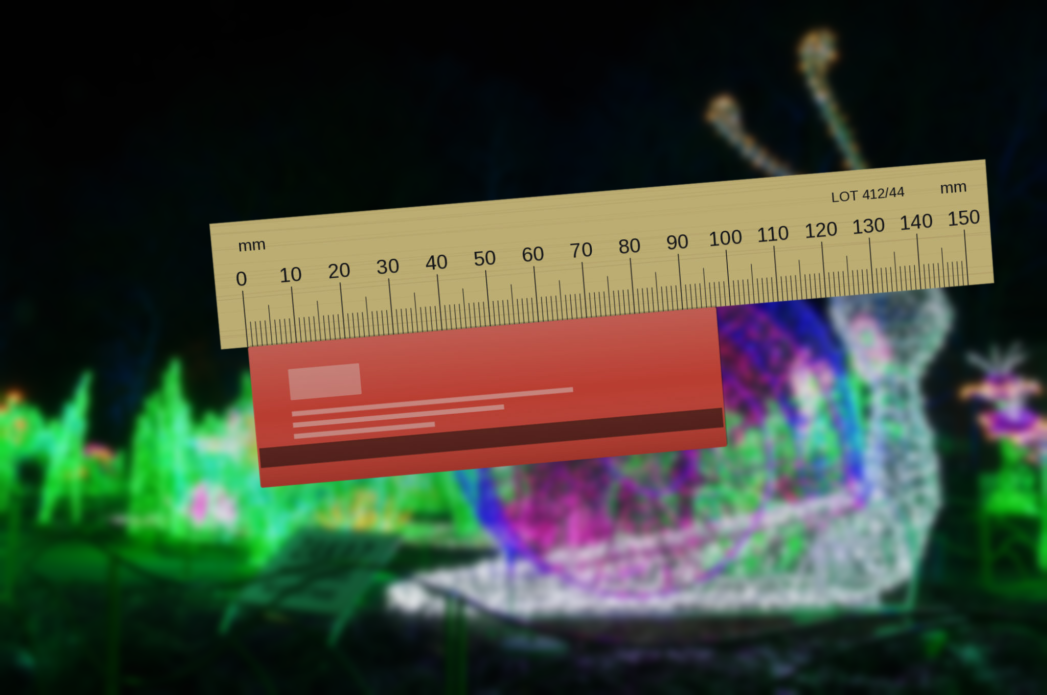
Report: value=97 unit=mm
